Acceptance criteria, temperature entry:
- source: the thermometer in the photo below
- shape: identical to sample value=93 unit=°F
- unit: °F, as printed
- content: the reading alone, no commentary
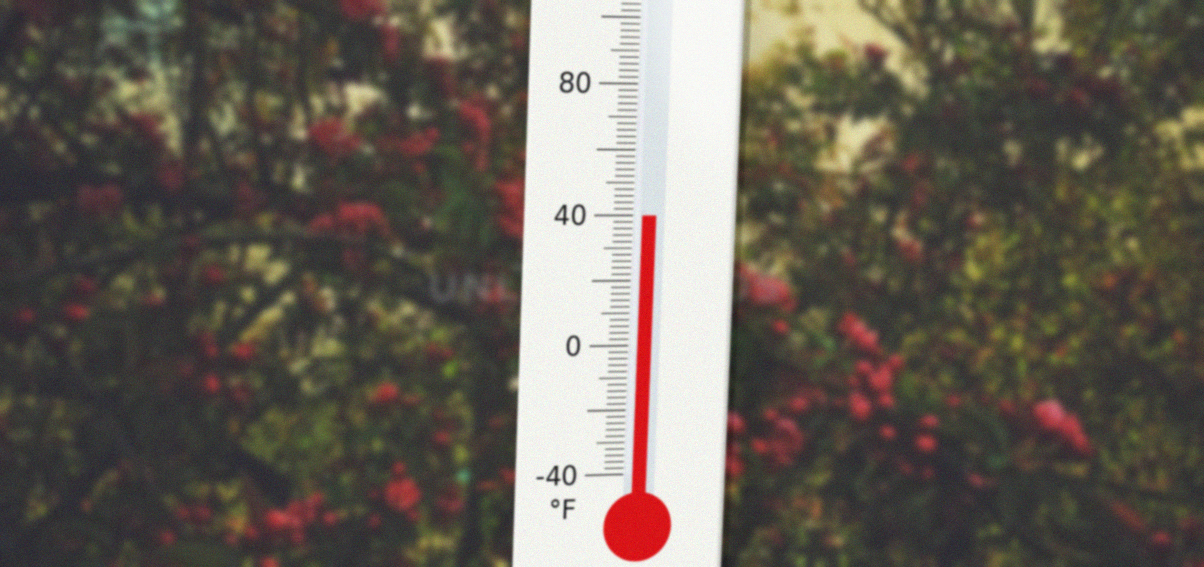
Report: value=40 unit=°F
